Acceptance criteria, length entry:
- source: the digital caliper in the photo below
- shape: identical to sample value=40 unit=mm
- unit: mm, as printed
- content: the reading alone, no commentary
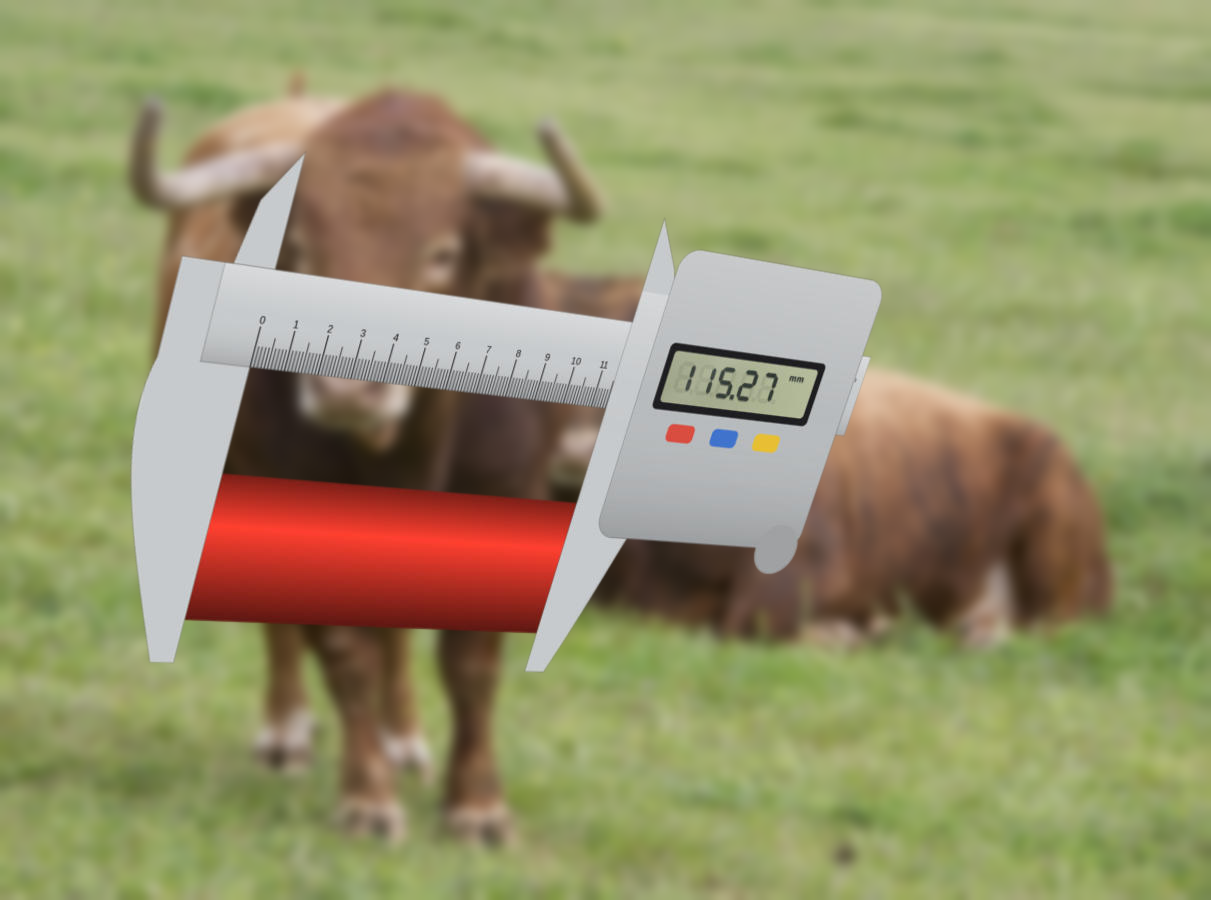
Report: value=115.27 unit=mm
